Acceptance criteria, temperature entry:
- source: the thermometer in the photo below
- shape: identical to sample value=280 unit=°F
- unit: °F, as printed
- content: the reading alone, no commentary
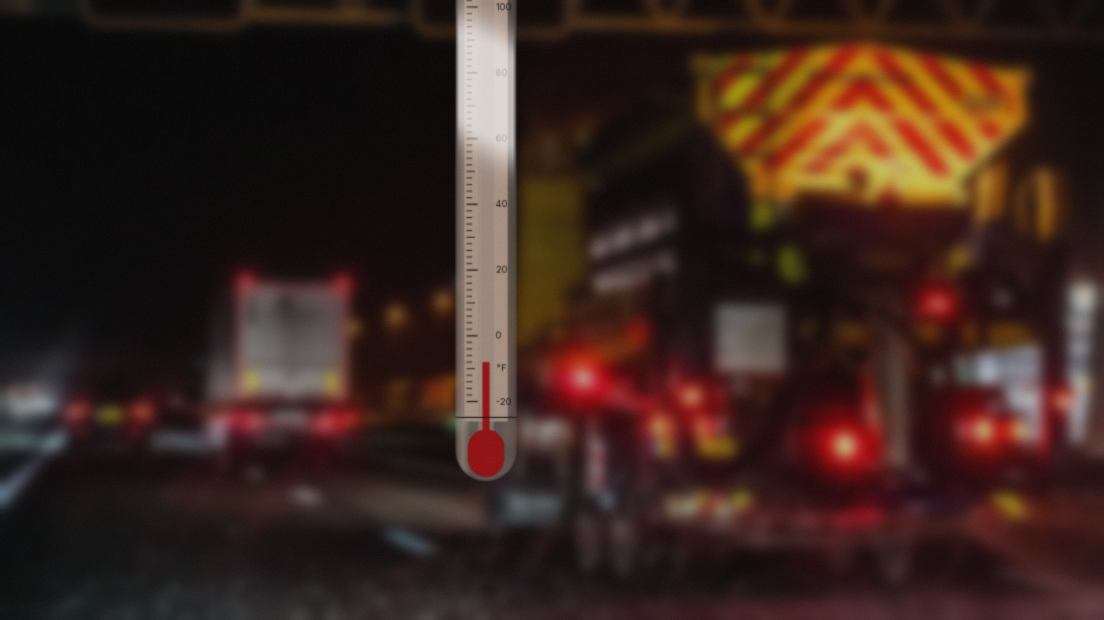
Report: value=-8 unit=°F
